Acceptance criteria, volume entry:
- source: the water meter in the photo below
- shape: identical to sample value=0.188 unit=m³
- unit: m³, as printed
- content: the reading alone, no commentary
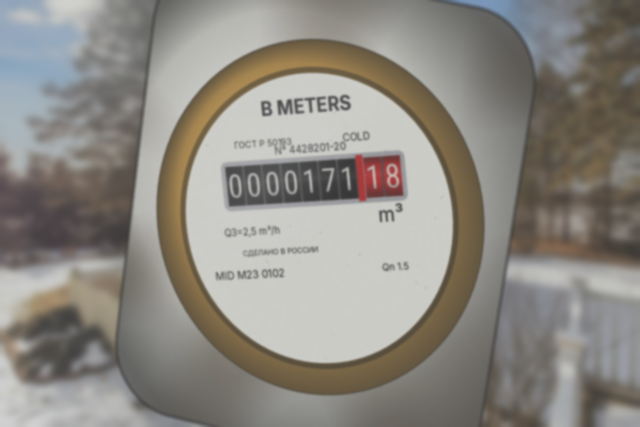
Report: value=171.18 unit=m³
